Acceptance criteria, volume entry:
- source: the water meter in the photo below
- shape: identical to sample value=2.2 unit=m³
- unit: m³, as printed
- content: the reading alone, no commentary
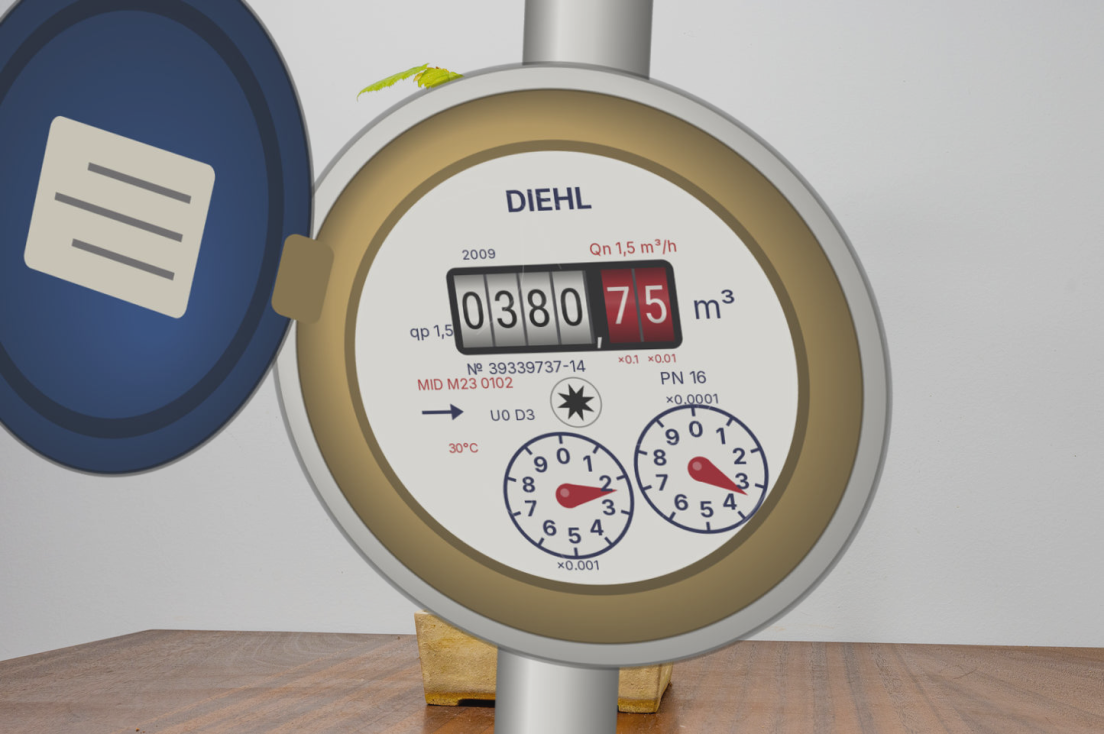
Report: value=380.7523 unit=m³
